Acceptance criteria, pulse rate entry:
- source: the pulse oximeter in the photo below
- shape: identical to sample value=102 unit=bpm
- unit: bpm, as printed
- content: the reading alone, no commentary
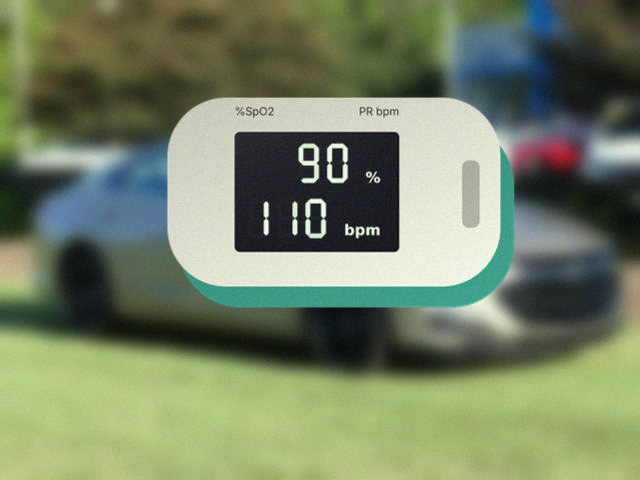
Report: value=110 unit=bpm
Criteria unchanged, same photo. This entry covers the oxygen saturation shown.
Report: value=90 unit=%
